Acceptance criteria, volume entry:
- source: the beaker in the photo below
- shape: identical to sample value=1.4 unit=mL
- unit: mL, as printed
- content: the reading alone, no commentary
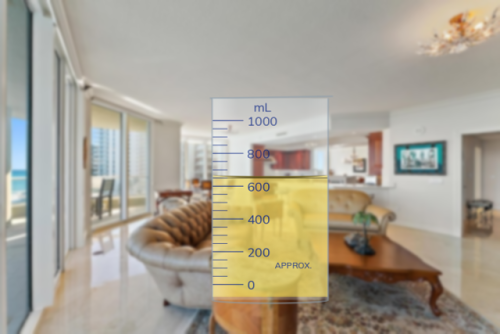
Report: value=650 unit=mL
